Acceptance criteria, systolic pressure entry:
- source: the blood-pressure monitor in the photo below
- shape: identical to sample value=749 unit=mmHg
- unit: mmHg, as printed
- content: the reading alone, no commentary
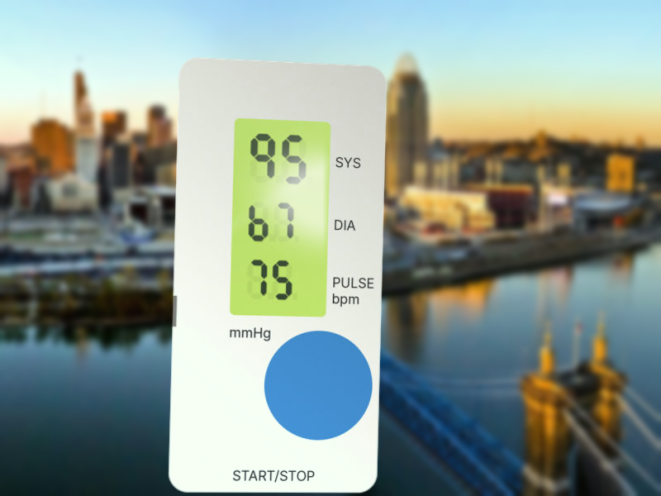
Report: value=95 unit=mmHg
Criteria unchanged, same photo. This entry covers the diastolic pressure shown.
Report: value=67 unit=mmHg
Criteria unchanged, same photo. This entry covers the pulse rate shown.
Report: value=75 unit=bpm
